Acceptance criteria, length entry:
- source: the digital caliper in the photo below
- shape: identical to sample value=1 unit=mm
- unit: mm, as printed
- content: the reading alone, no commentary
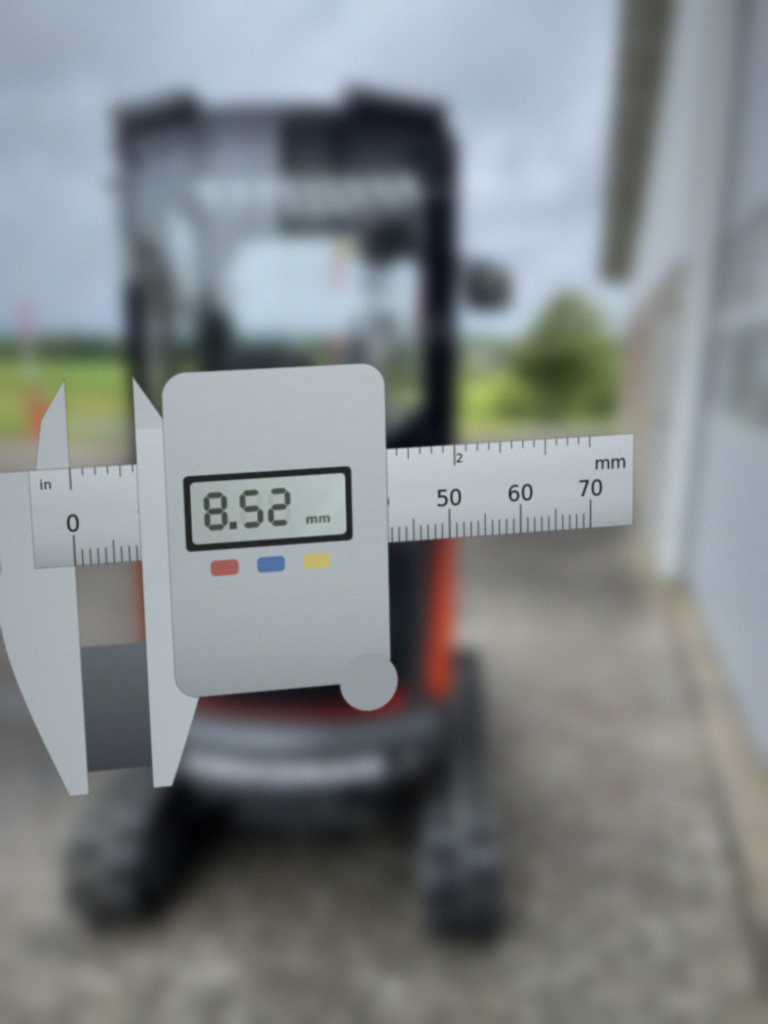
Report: value=8.52 unit=mm
